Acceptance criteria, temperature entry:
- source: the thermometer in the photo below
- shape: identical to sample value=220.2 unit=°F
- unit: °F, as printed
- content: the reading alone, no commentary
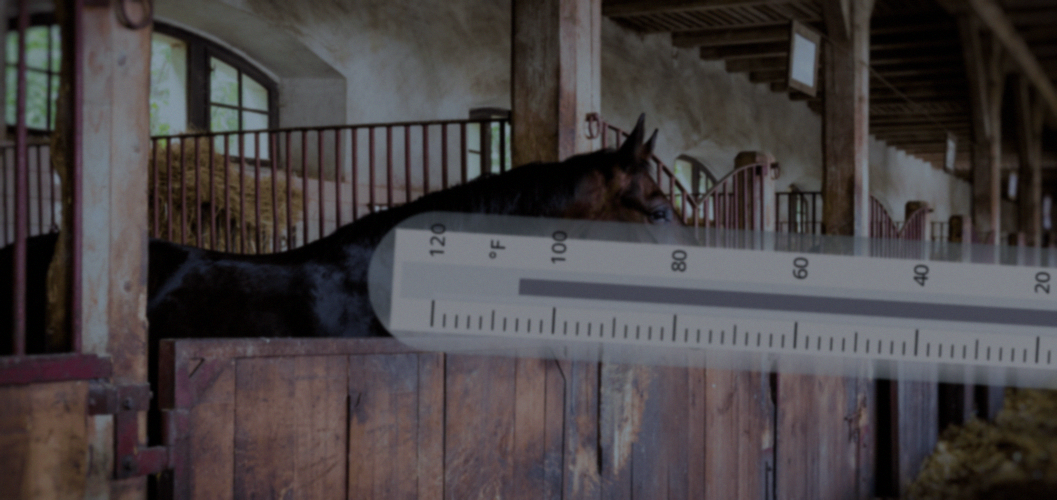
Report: value=106 unit=°F
